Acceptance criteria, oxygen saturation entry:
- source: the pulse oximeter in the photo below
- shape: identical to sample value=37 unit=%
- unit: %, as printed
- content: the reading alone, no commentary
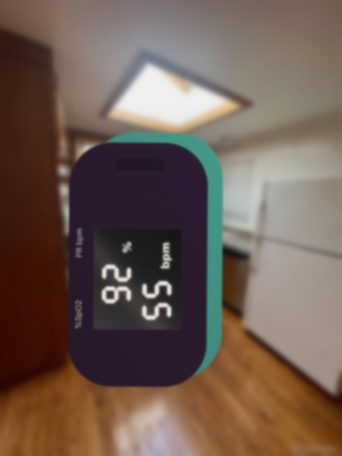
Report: value=92 unit=%
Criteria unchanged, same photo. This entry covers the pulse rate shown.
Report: value=55 unit=bpm
